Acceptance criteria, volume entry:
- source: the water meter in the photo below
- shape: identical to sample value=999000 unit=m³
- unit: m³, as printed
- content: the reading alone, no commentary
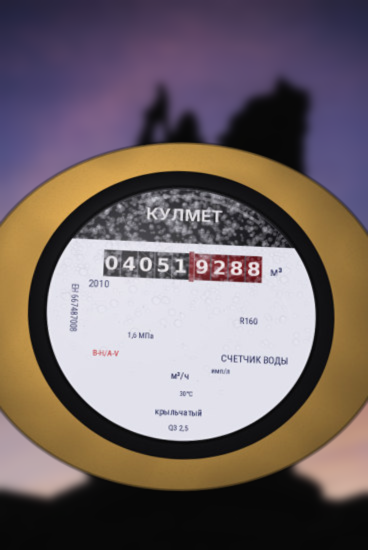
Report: value=4051.9288 unit=m³
